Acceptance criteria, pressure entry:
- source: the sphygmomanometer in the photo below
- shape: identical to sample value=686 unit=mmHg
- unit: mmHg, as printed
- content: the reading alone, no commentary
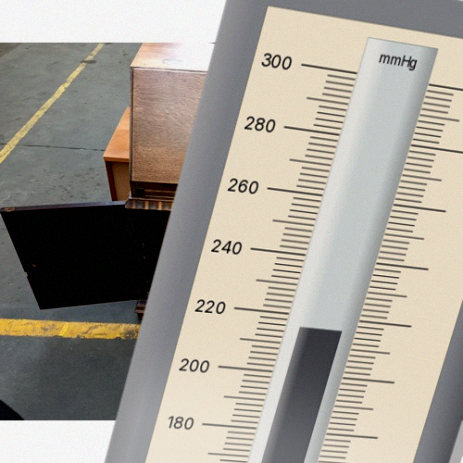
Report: value=216 unit=mmHg
